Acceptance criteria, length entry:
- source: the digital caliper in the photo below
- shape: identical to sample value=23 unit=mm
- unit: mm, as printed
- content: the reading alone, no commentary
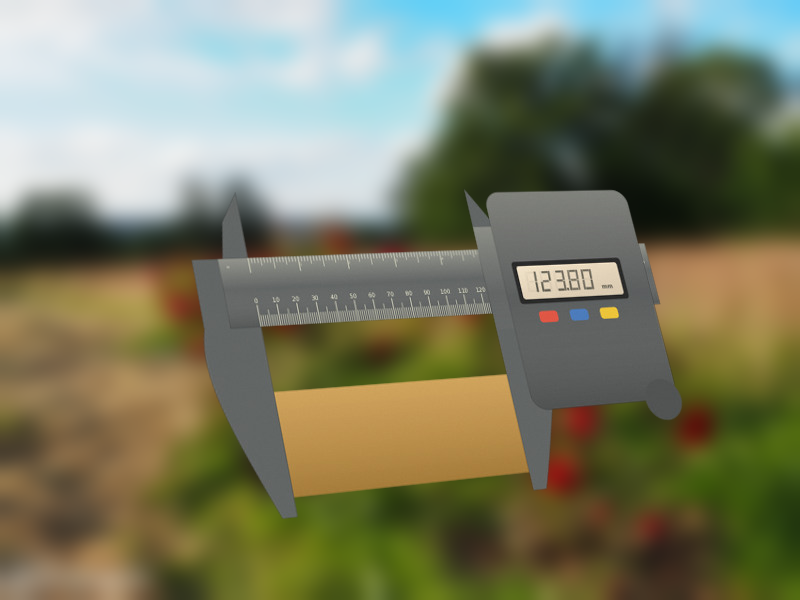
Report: value=123.80 unit=mm
